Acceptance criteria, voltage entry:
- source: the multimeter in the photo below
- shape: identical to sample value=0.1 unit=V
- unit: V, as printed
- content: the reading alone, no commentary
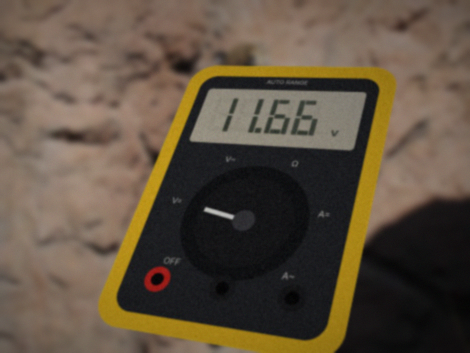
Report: value=11.66 unit=V
